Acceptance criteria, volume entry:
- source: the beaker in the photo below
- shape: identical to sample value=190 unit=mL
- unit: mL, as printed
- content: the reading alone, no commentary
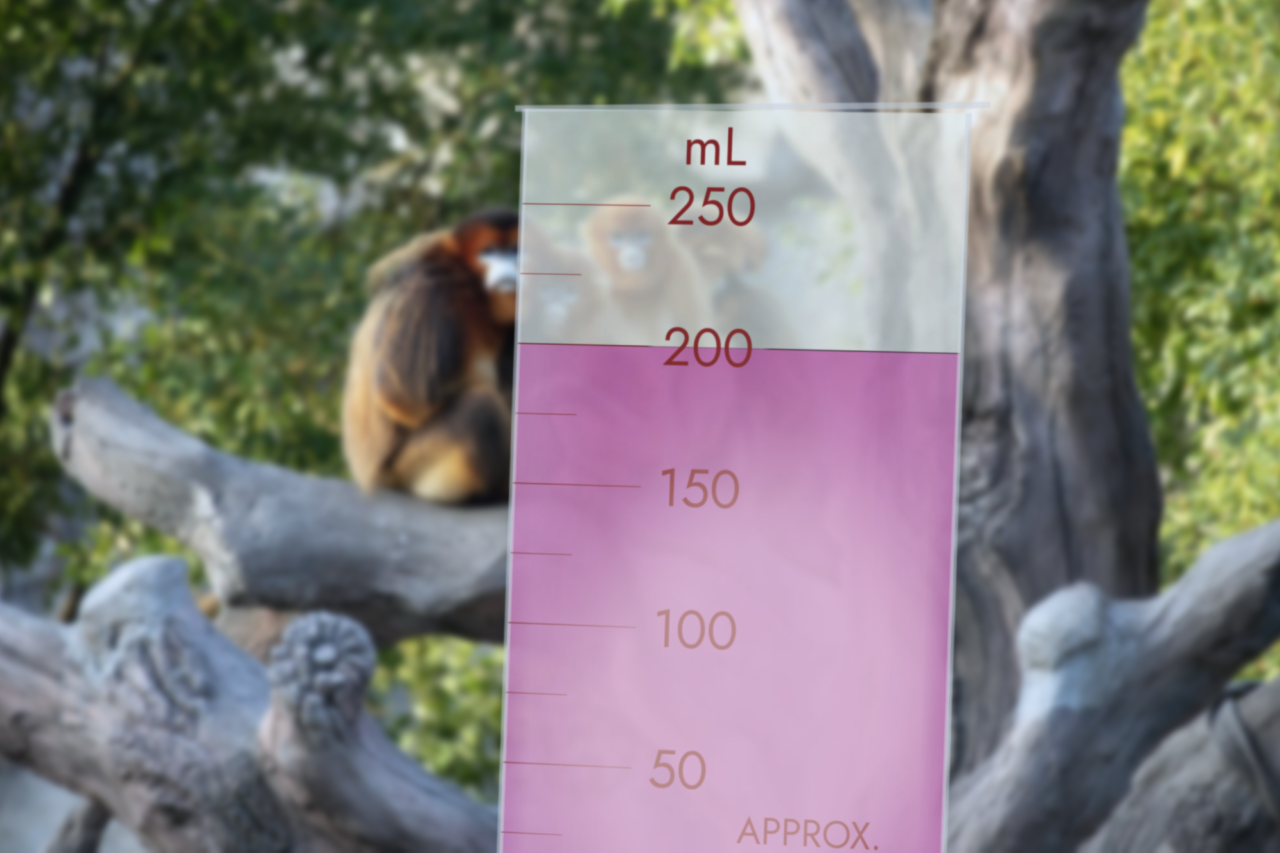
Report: value=200 unit=mL
